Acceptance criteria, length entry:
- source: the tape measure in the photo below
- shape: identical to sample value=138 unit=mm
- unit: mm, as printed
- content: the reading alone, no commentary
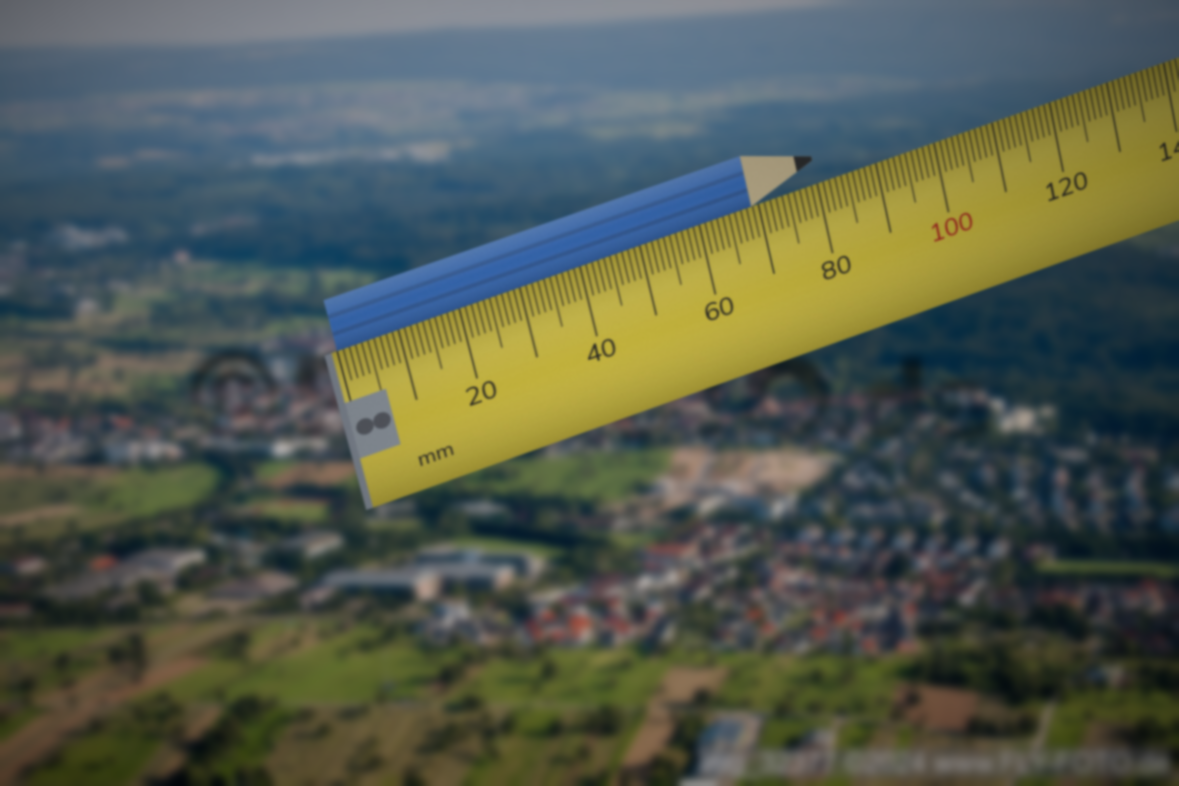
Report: value=80 unit=mm
